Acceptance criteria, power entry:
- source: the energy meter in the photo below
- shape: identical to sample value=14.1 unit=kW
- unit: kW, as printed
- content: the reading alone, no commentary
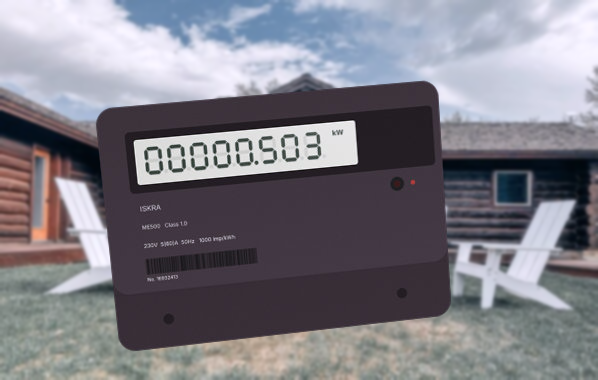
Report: value=0.503 unit=kW
